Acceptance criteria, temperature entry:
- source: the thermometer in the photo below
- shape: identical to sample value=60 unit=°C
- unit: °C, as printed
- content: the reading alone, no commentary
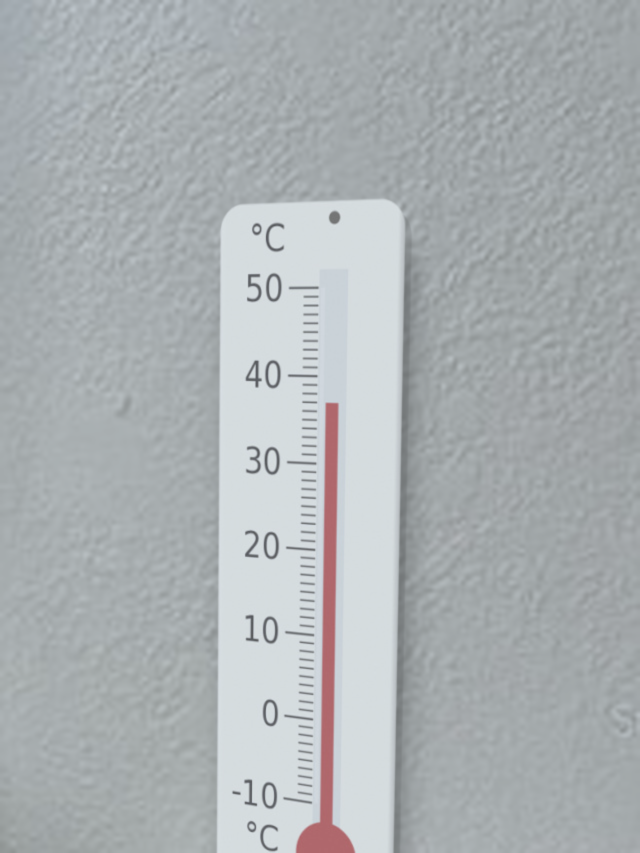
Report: value=37 unit=°C
